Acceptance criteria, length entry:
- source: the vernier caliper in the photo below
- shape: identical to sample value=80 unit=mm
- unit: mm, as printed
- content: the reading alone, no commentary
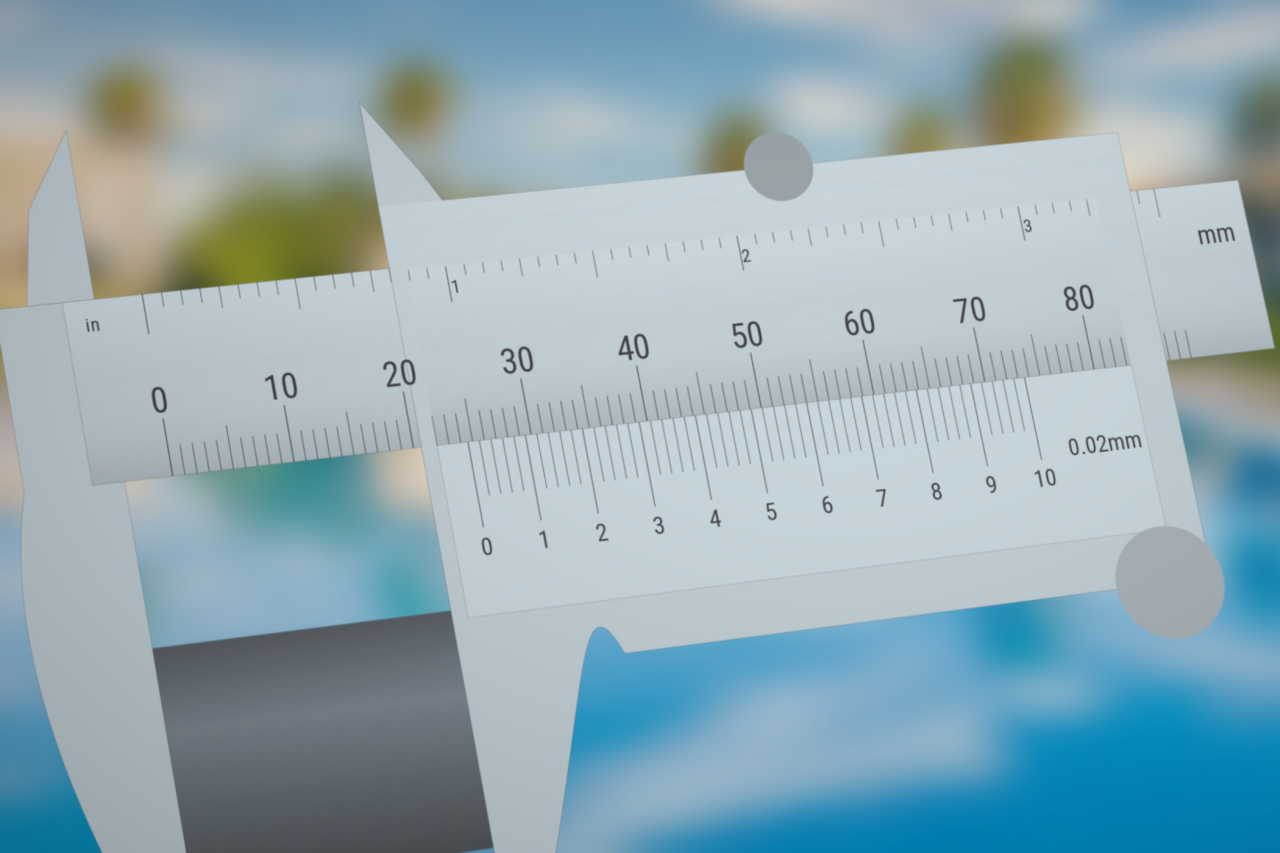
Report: value=24.6 unit=mm
